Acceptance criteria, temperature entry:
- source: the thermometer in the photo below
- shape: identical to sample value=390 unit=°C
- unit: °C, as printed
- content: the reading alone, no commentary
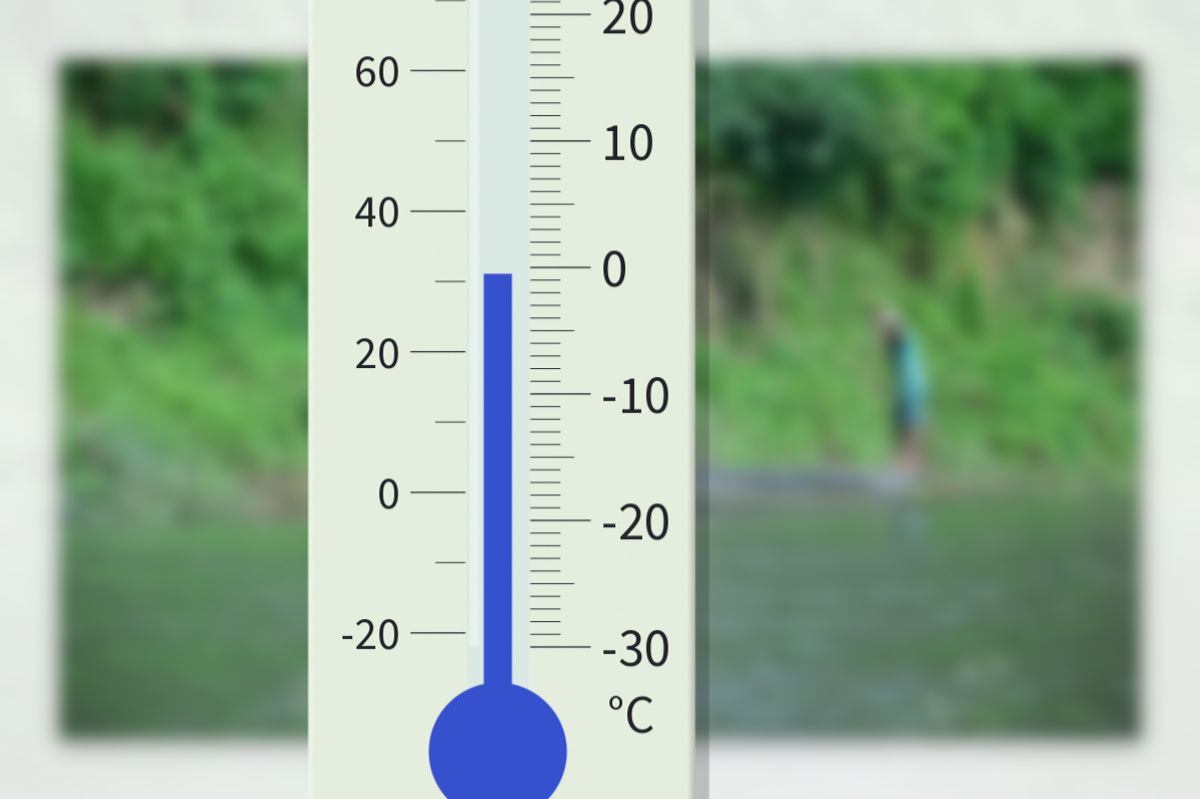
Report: value=-0.5 unit=°C
